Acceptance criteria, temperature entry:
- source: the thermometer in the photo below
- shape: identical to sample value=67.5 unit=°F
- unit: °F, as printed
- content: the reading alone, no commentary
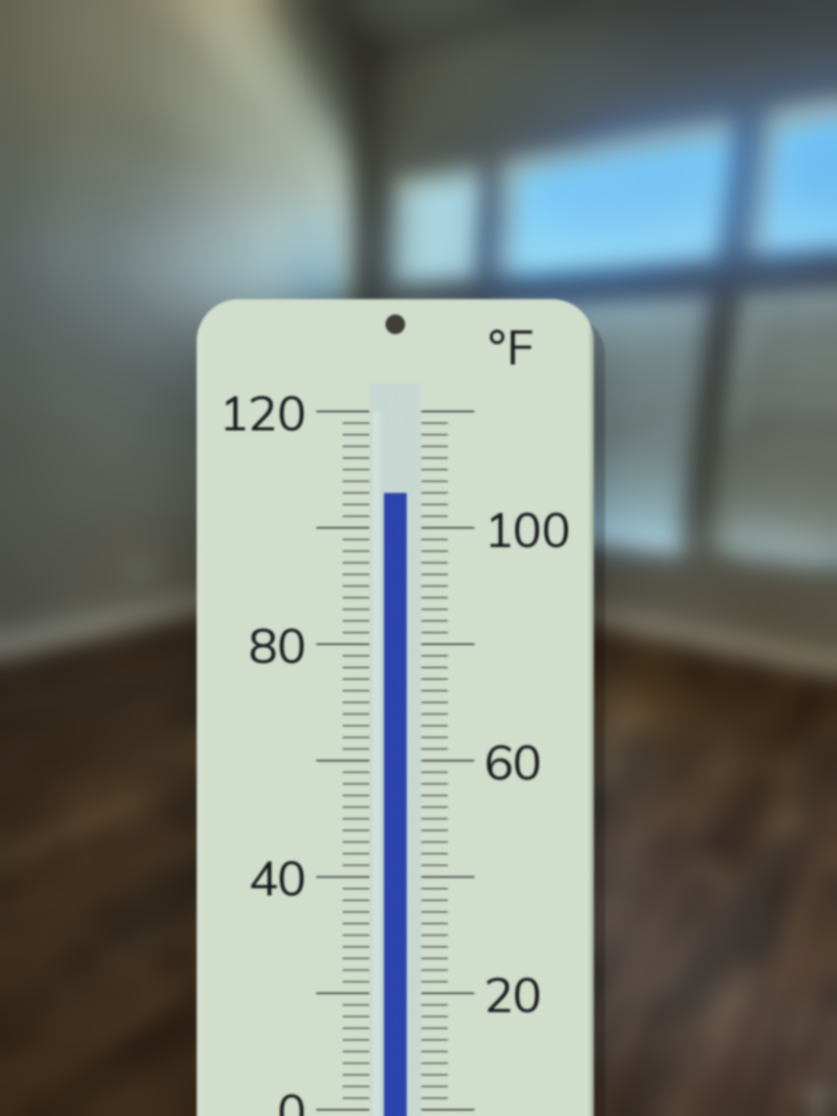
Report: value=106 unit=°F
